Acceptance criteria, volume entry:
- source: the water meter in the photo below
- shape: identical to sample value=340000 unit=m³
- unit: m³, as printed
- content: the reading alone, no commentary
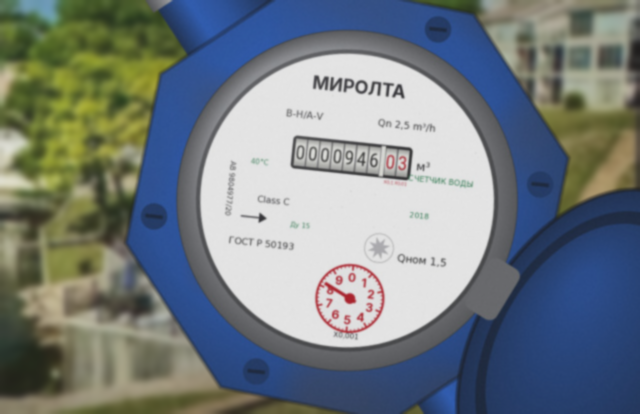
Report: value=946.038 unit=m³
